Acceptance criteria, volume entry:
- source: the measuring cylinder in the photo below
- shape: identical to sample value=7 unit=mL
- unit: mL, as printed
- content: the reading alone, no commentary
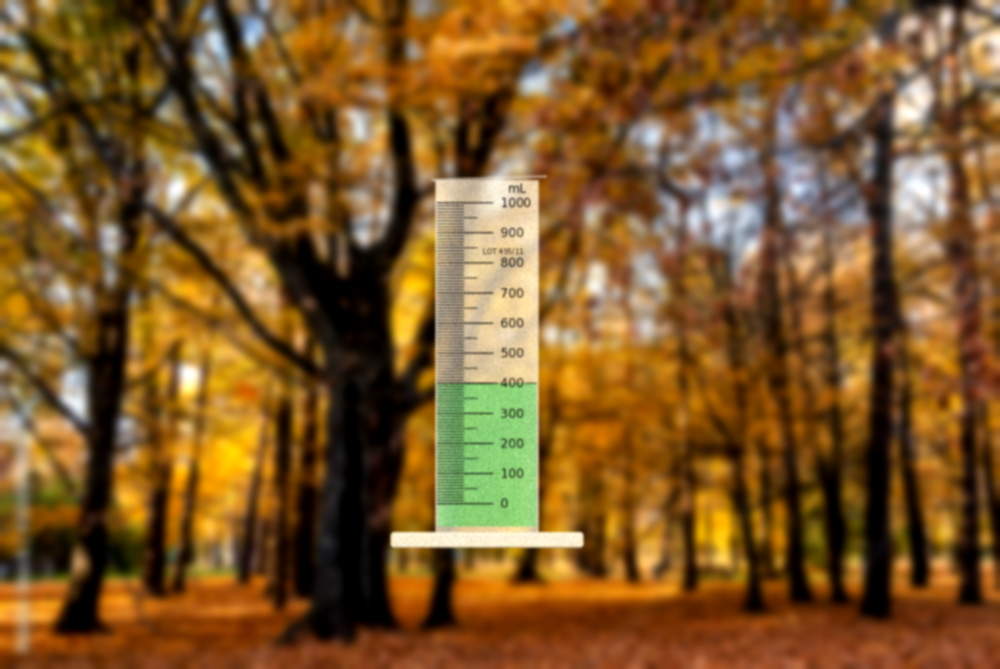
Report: value=400 unit=mL
